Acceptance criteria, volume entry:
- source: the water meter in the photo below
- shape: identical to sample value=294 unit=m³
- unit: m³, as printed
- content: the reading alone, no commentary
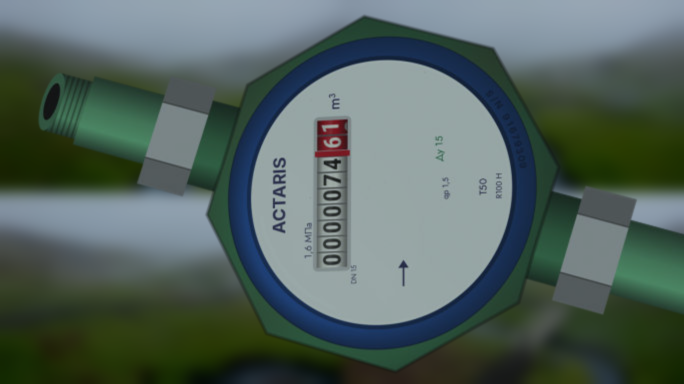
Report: value=74.61 unit=m³
